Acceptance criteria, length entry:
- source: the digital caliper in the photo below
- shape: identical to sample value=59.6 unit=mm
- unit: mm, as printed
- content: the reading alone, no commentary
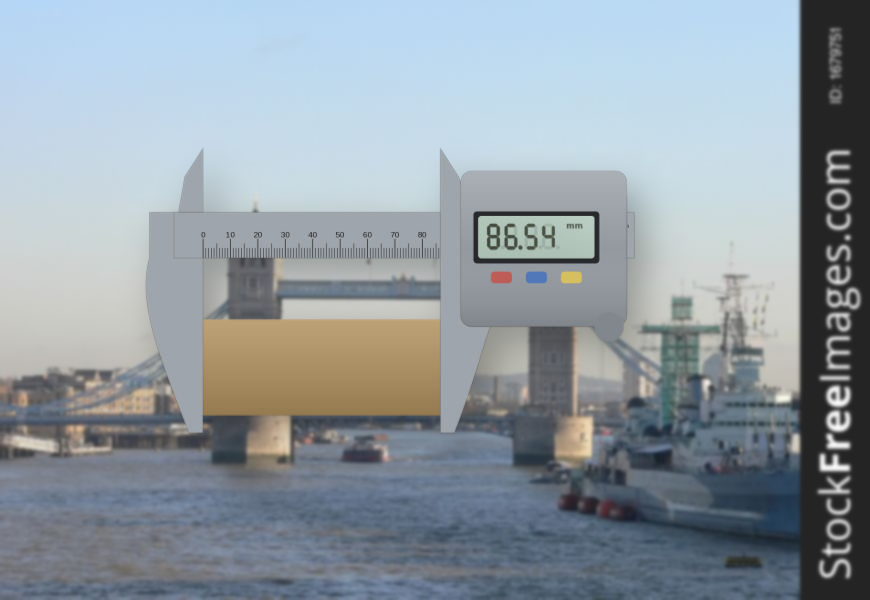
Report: value=86.54 unit=mm
